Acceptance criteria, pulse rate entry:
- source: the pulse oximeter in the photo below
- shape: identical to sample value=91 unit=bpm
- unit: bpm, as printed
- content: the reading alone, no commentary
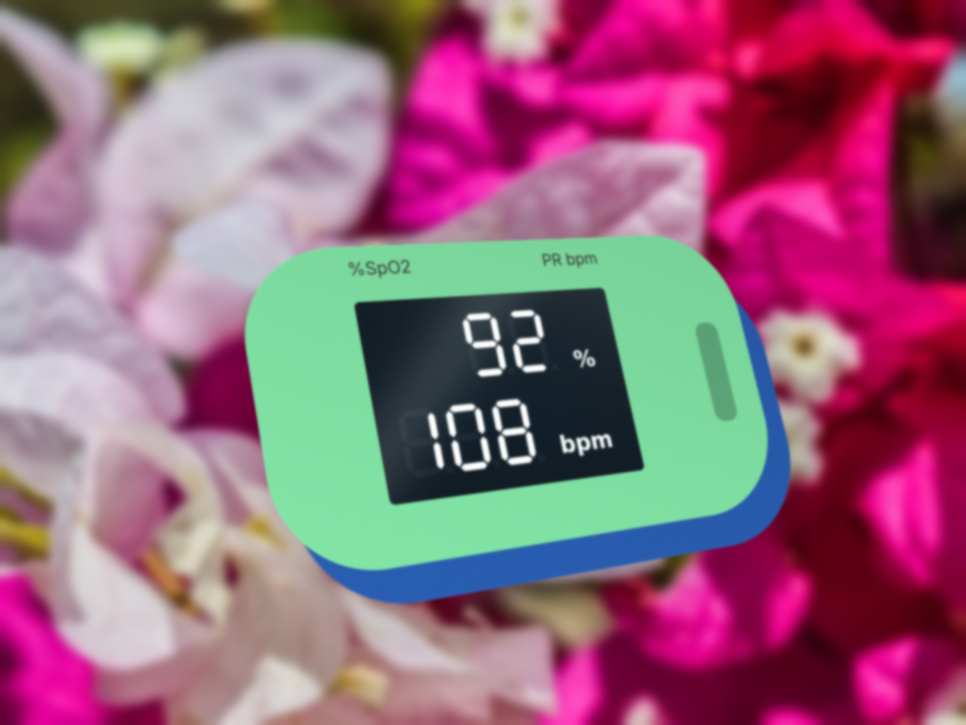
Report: value=108 unit=bpm
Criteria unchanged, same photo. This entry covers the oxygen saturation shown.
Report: value=92 unit=%
